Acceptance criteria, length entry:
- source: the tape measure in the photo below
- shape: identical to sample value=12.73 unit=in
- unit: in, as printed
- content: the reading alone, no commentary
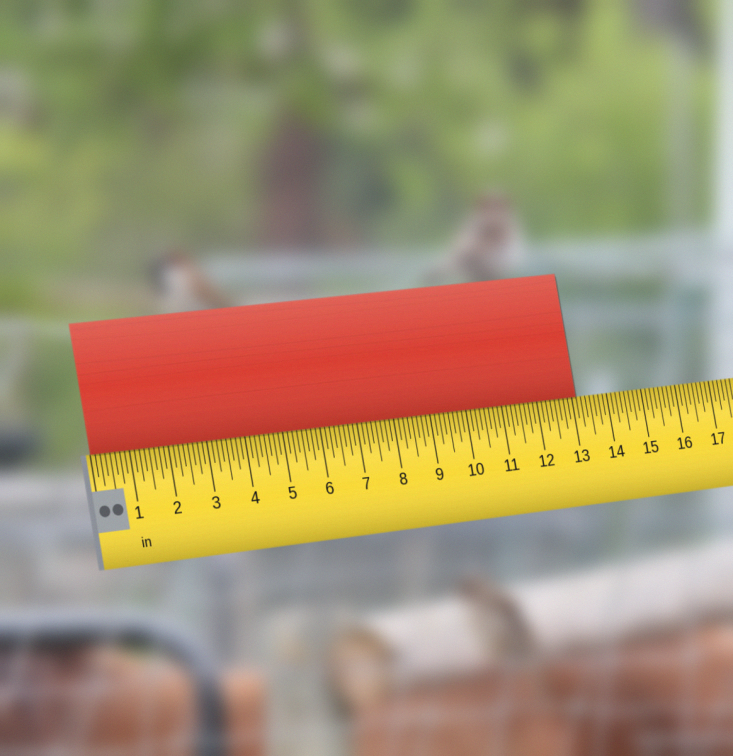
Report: value=13.125 unit=in
